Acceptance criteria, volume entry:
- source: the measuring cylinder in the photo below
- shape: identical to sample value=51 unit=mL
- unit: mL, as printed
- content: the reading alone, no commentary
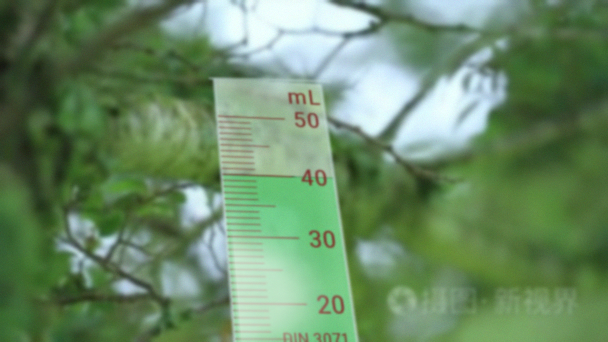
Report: value=40 unit=mL
